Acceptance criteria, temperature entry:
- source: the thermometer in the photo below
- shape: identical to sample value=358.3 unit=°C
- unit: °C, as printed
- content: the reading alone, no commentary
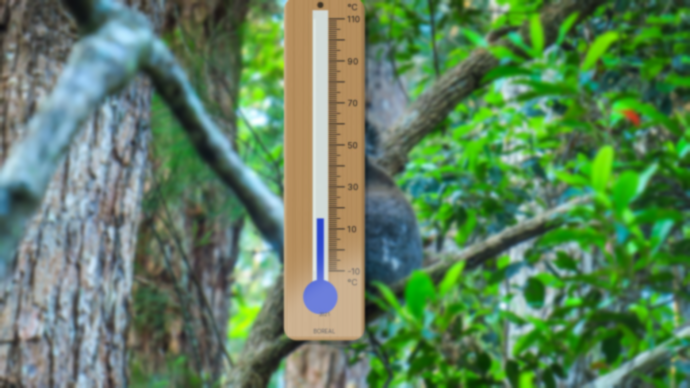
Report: value=15 unit=°C
